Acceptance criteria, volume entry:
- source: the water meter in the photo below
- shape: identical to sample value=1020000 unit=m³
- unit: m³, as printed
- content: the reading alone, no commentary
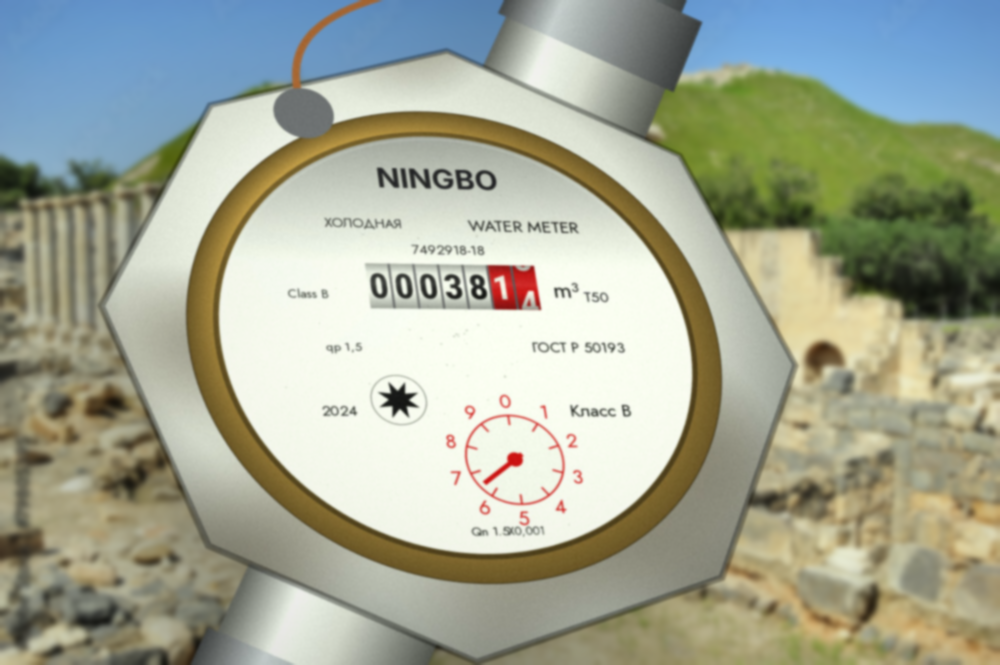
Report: value=38.136 unit=m³
